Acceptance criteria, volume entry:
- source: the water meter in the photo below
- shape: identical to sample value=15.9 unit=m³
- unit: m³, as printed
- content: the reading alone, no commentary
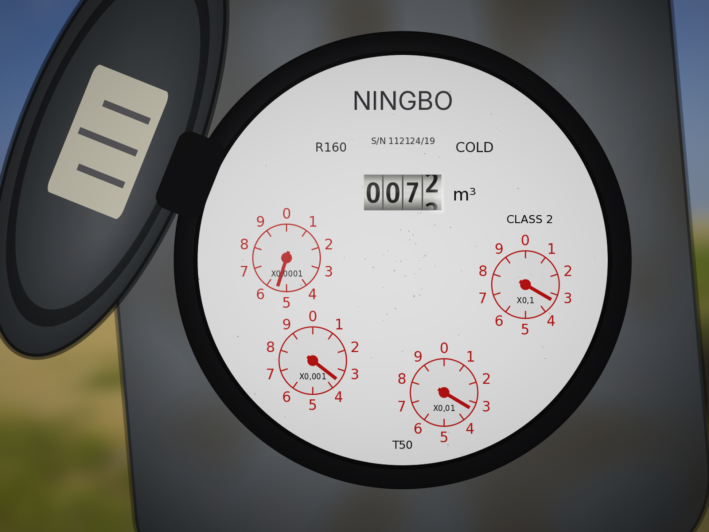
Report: value=72.3335 unit=m³
